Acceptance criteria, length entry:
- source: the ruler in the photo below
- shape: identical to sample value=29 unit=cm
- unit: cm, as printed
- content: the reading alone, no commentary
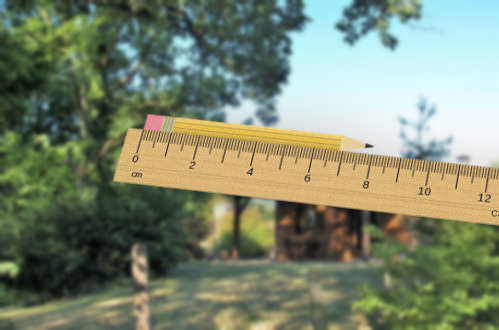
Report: value=8 unit=cm
